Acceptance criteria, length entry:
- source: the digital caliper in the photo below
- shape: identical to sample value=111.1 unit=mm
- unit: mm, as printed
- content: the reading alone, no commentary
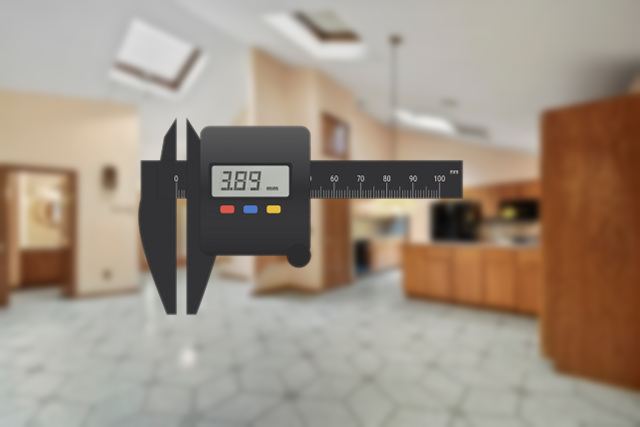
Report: value=3.89 unit=mm
